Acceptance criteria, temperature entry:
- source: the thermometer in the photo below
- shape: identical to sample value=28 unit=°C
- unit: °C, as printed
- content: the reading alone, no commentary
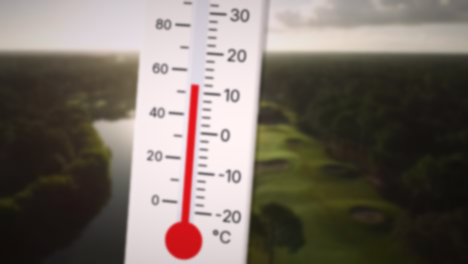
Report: value=12 unit=°C
